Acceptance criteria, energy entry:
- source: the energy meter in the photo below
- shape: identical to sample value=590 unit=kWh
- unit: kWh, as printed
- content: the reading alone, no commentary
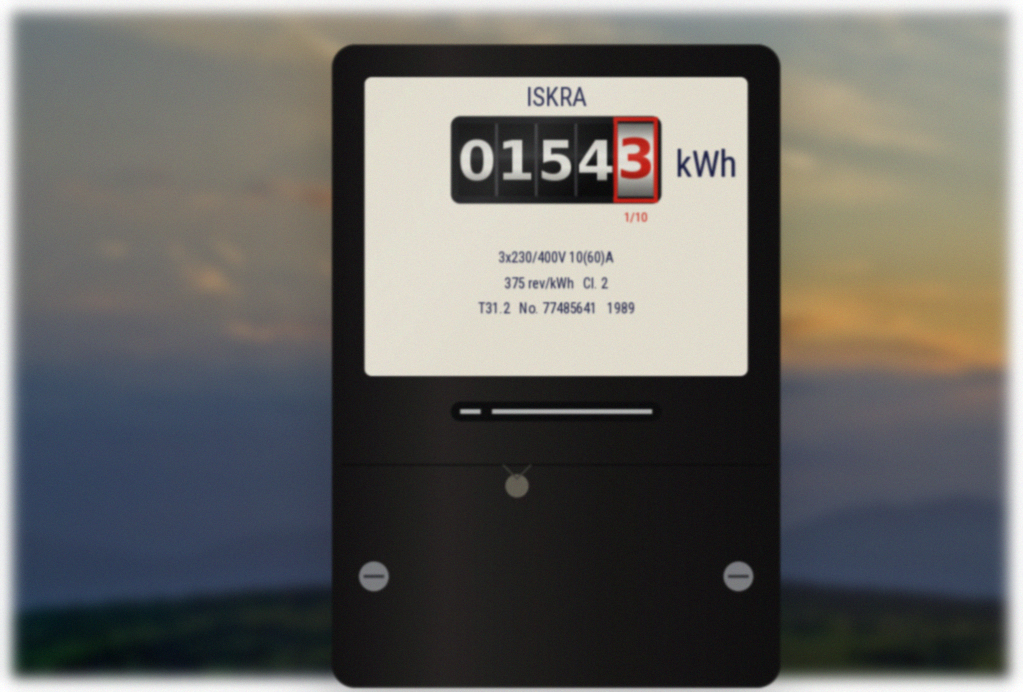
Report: value=154.3 unit=kWh
